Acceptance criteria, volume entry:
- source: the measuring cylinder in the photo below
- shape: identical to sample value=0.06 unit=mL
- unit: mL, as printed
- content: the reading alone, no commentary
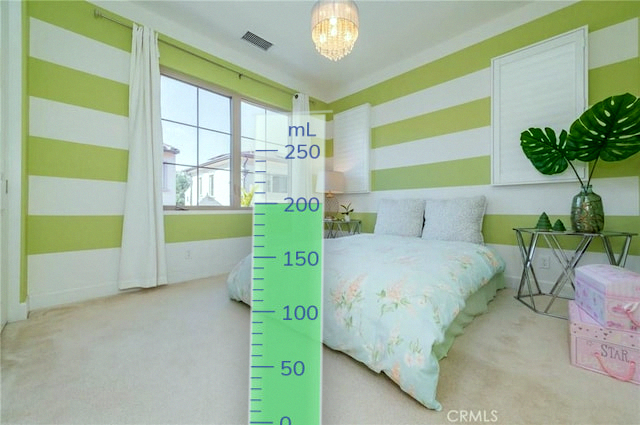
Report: value=200 unit=mL
